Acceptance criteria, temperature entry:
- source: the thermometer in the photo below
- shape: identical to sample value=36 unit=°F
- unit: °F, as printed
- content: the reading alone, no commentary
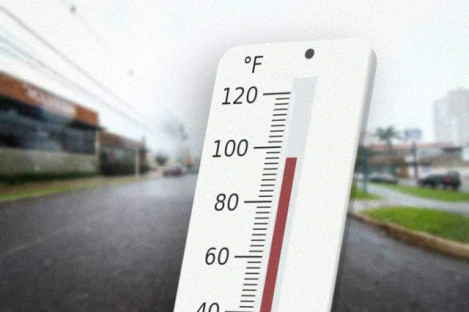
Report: value=96 unit=°F
